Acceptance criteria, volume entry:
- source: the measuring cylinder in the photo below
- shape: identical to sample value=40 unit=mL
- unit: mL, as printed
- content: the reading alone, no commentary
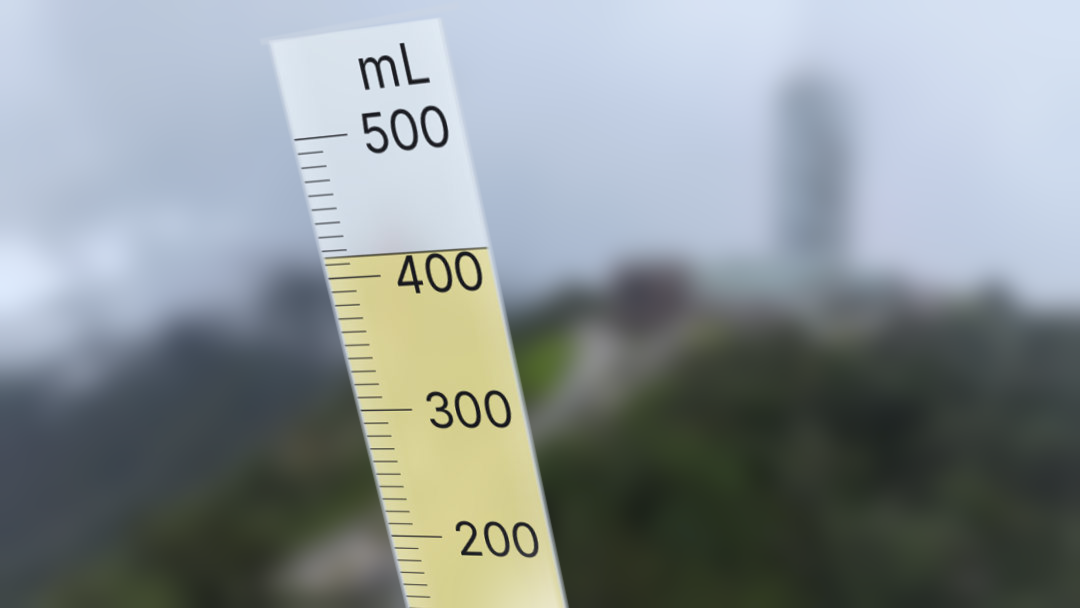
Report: value=415 unit=mL
